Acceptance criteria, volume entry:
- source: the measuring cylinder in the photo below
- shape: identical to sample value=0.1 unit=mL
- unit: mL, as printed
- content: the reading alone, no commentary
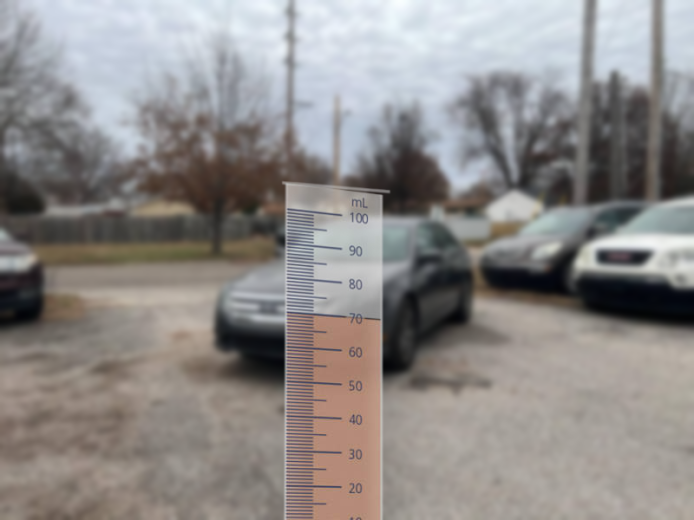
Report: value=70 unit=mL
